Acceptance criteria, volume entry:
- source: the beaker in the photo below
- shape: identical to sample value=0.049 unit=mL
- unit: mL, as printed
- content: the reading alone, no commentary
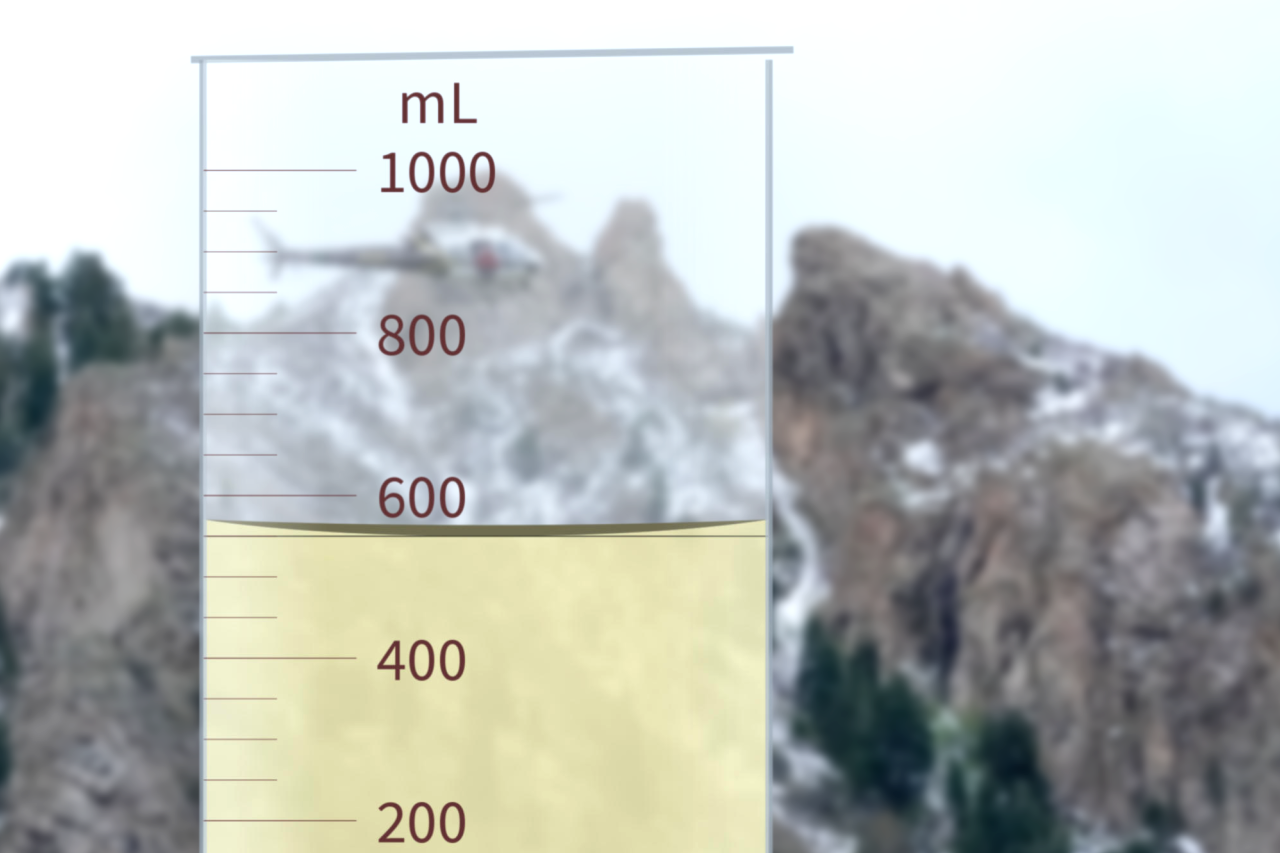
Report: value=550 unit=mL
